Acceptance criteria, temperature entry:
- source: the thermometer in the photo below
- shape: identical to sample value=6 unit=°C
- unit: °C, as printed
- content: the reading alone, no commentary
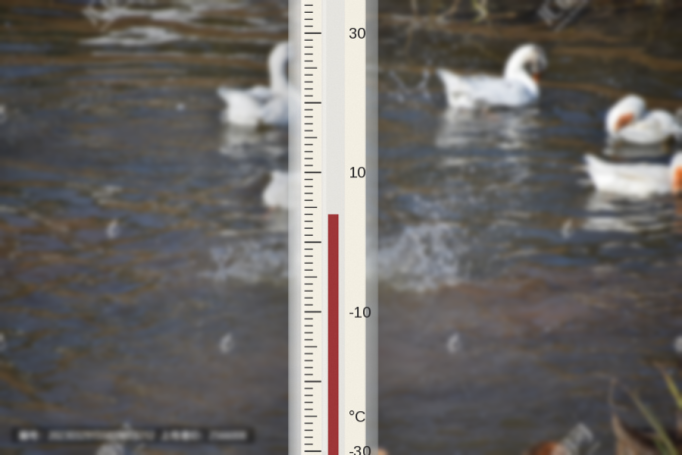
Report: value=4 unit=°C
